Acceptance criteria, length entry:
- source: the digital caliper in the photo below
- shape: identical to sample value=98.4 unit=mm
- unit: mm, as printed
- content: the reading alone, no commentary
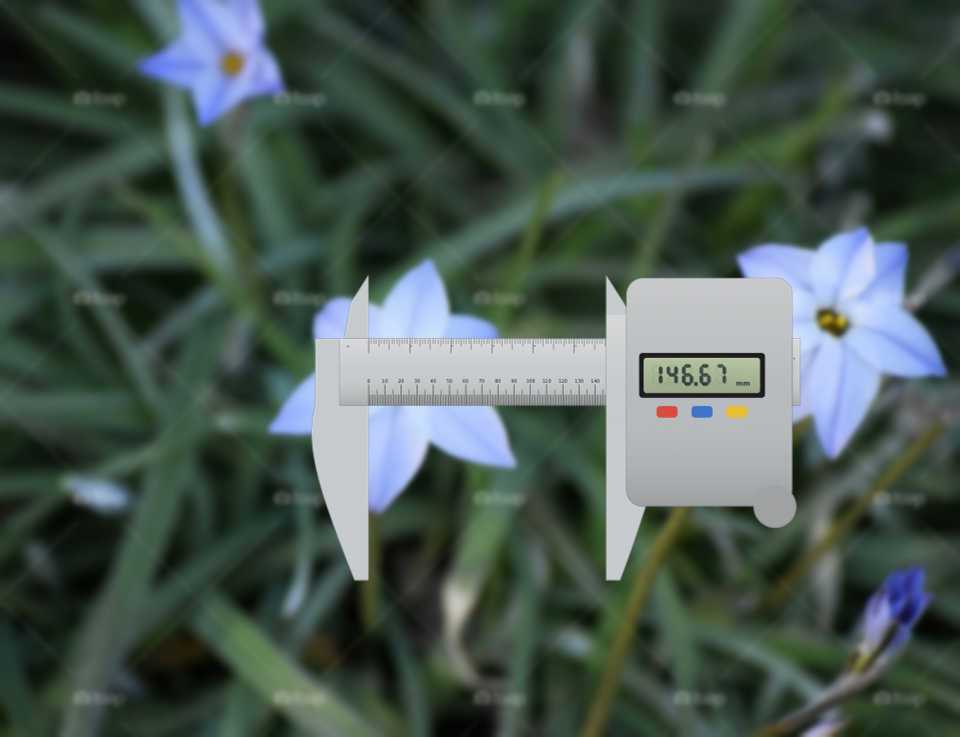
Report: value=146.67 unit=mm
